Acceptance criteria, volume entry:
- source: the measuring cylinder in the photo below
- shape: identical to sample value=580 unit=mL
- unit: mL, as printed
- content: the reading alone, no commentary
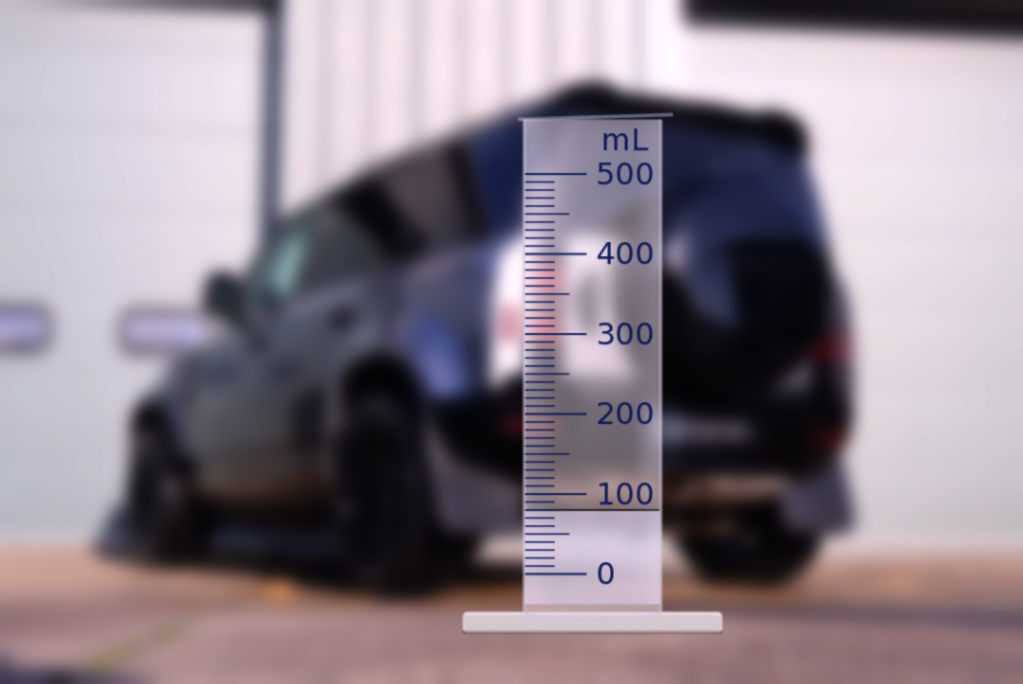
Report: value=80 unit=mL
